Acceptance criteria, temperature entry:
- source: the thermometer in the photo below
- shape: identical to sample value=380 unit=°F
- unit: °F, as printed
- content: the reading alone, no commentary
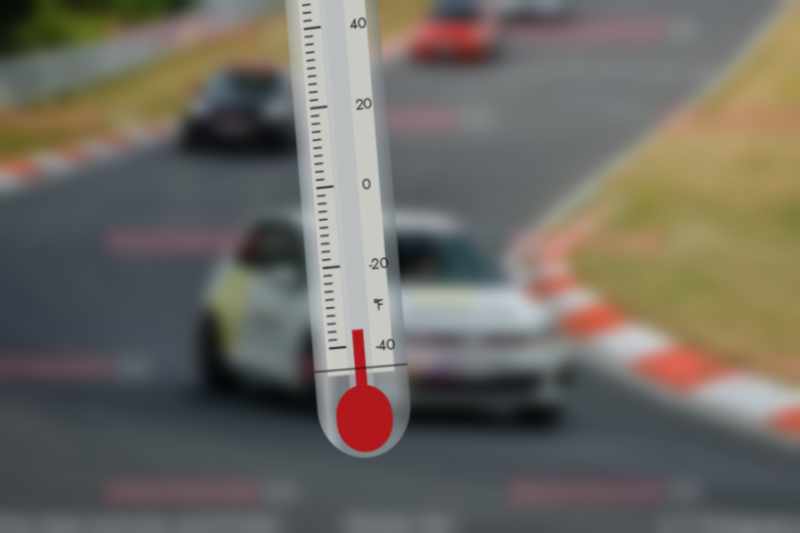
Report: value=-36 unit=°F
